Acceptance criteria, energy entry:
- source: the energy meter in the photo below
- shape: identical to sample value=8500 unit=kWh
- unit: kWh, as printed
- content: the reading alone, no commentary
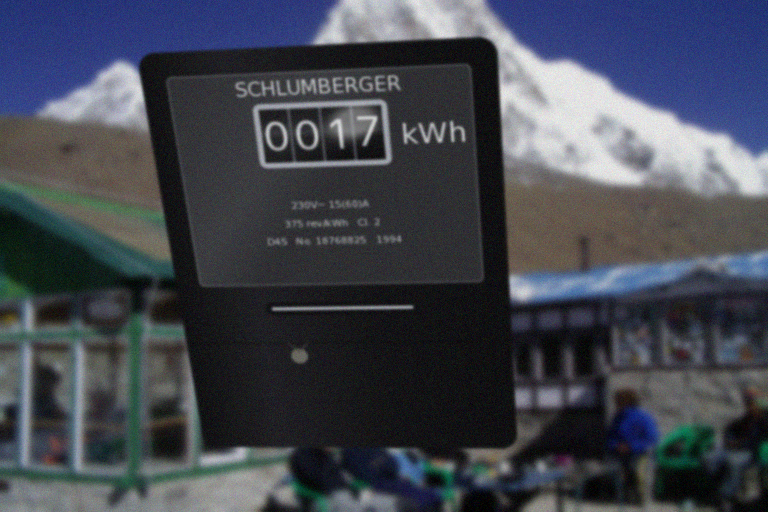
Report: value=17 unit=kWh
